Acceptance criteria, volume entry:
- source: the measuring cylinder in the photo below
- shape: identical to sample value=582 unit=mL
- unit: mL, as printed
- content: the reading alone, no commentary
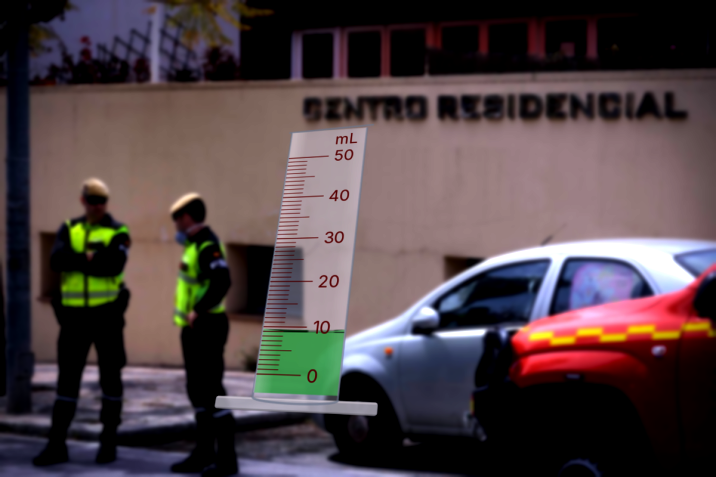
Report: value=9 unit=mL
